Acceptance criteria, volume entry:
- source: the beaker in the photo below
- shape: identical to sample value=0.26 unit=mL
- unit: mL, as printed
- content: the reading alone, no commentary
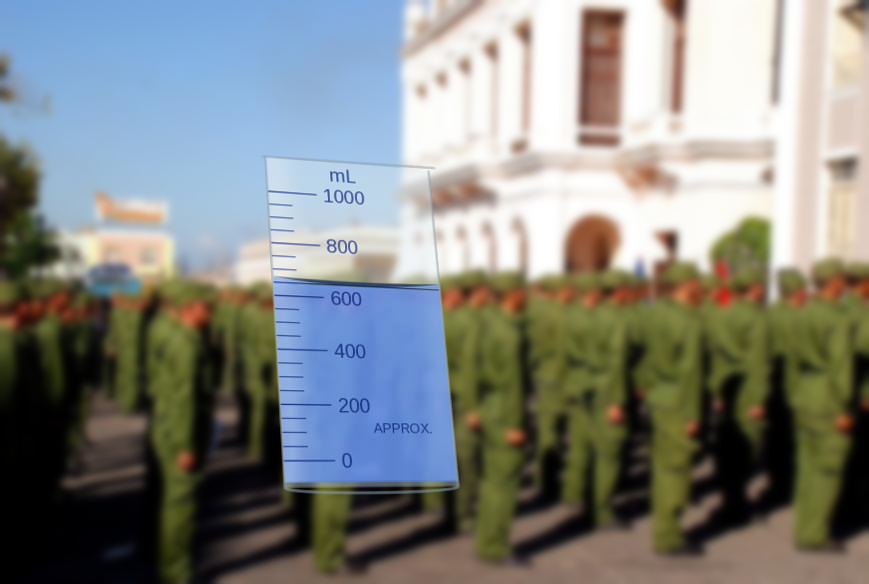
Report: value=650 unit=mL
